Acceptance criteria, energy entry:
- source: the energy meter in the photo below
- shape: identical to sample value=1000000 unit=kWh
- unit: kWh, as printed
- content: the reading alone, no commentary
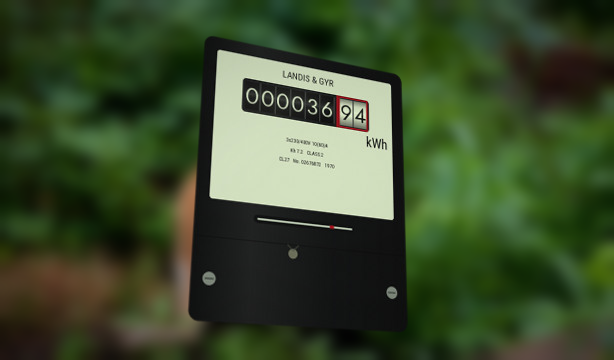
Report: value=36.94 unit=kWh
